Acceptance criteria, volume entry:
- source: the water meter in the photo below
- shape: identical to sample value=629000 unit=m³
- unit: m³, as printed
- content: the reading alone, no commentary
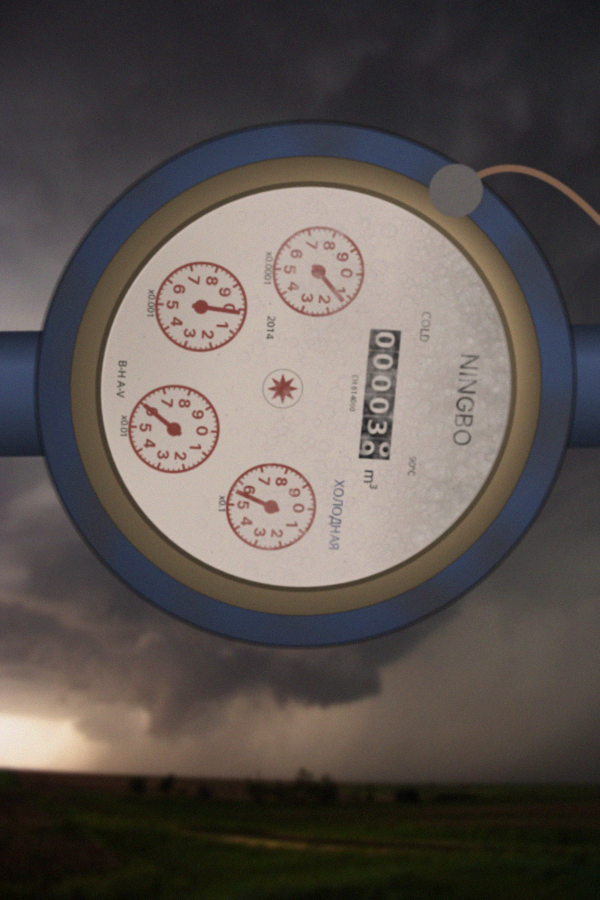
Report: value=38.5601 unit=m³
